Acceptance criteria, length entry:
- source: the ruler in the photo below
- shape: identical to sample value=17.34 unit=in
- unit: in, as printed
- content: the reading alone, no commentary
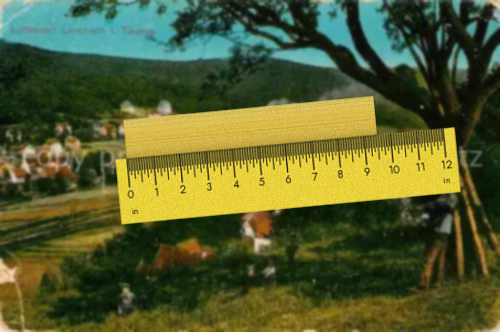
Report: value=9.5 unit=in
